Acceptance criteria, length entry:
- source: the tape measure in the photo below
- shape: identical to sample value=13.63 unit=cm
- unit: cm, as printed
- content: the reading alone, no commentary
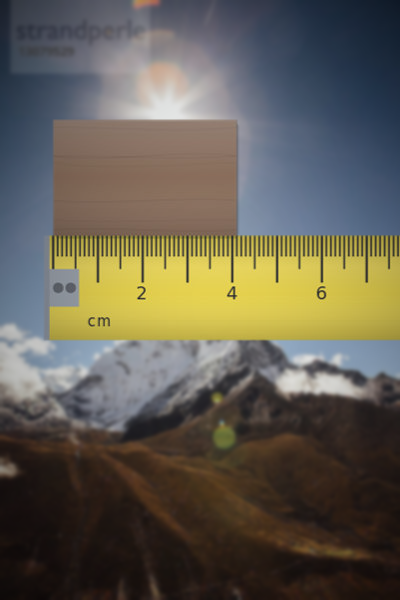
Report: value=4.1 unit=cm
